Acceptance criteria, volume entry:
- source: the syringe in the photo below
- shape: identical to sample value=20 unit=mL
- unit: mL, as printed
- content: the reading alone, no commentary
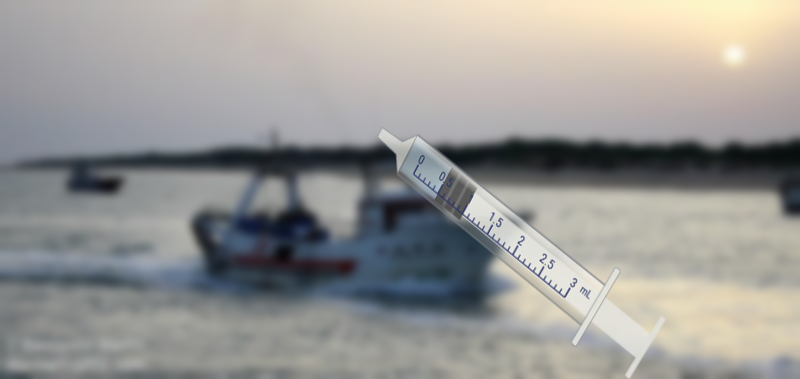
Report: value=0.5 unit=mL
